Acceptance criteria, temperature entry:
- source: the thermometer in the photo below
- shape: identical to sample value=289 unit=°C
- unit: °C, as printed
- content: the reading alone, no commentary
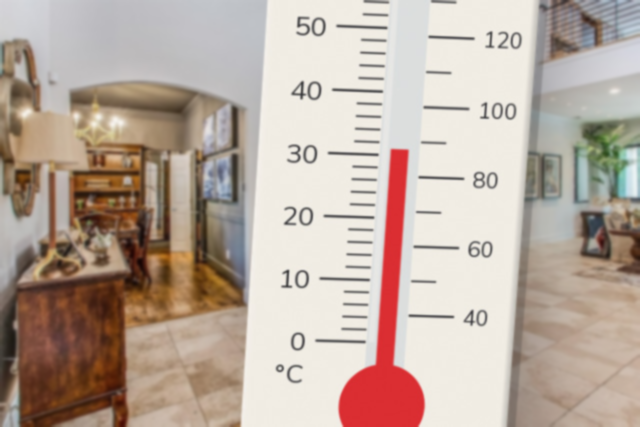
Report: value=31 unit=°C
